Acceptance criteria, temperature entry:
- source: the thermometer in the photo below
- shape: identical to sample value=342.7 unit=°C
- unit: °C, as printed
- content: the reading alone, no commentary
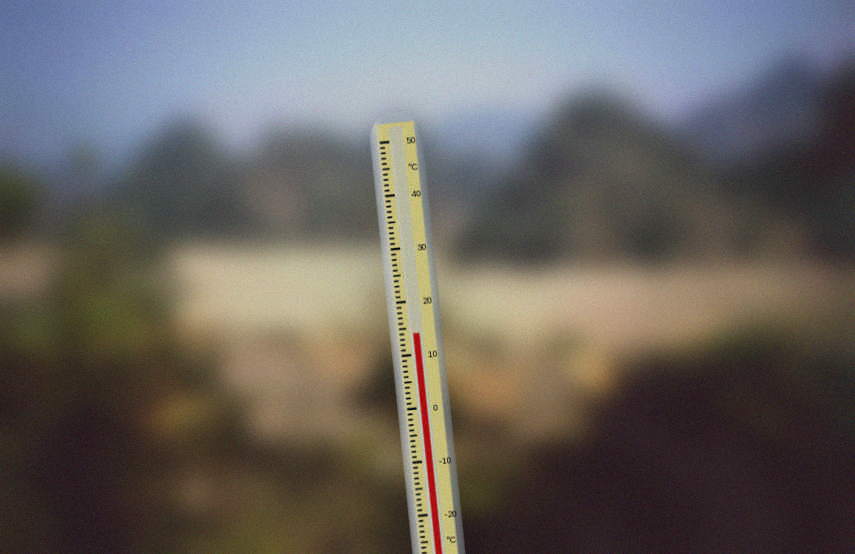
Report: value=14 unit=°C
